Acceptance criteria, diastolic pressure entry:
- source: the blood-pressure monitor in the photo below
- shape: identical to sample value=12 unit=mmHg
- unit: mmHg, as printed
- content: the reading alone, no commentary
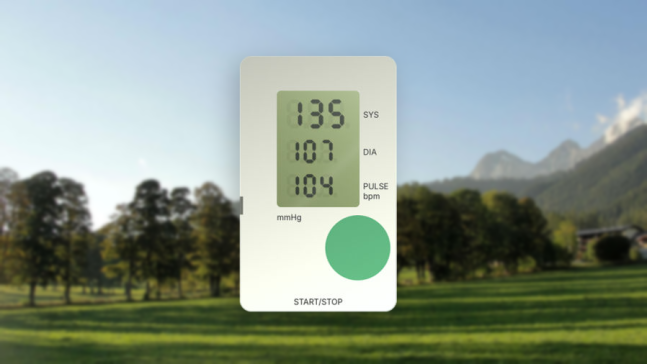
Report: value=107 unit=mmHg
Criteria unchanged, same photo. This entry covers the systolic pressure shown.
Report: value=135 unit=mmHg
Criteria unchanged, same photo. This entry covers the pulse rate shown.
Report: value=104 unit=bpm
